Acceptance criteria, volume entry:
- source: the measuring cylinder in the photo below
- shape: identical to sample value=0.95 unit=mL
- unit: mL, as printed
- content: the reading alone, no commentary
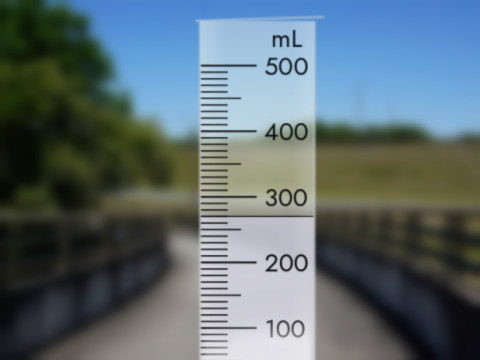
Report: value=270 unit=mL
